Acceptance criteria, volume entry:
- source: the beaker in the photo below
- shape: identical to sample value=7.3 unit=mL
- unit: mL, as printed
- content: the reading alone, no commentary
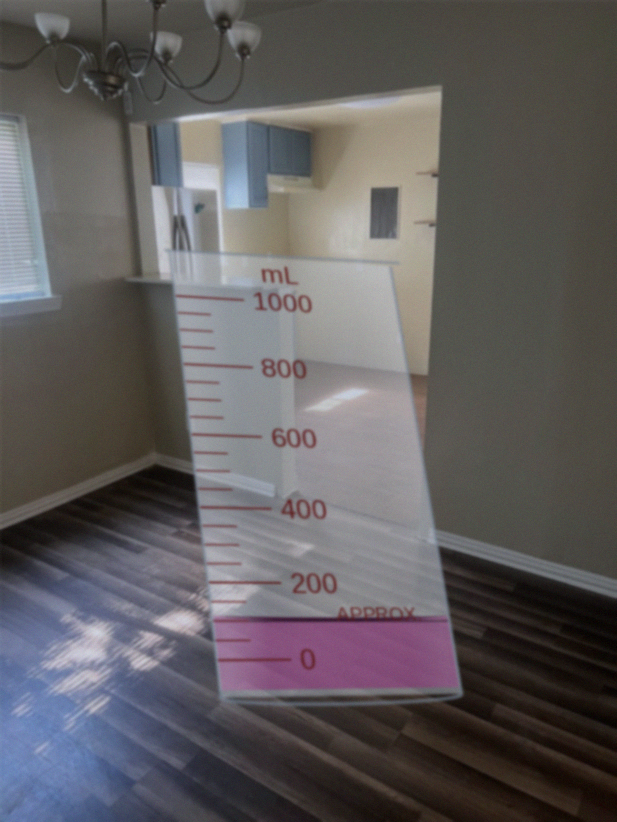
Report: value=100 unit=mL
